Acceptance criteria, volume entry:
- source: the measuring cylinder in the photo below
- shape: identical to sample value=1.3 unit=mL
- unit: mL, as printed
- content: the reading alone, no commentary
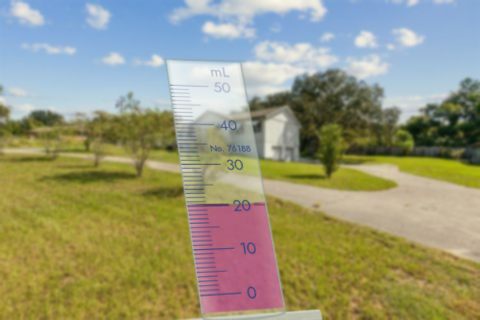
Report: value=20 unit=mL
